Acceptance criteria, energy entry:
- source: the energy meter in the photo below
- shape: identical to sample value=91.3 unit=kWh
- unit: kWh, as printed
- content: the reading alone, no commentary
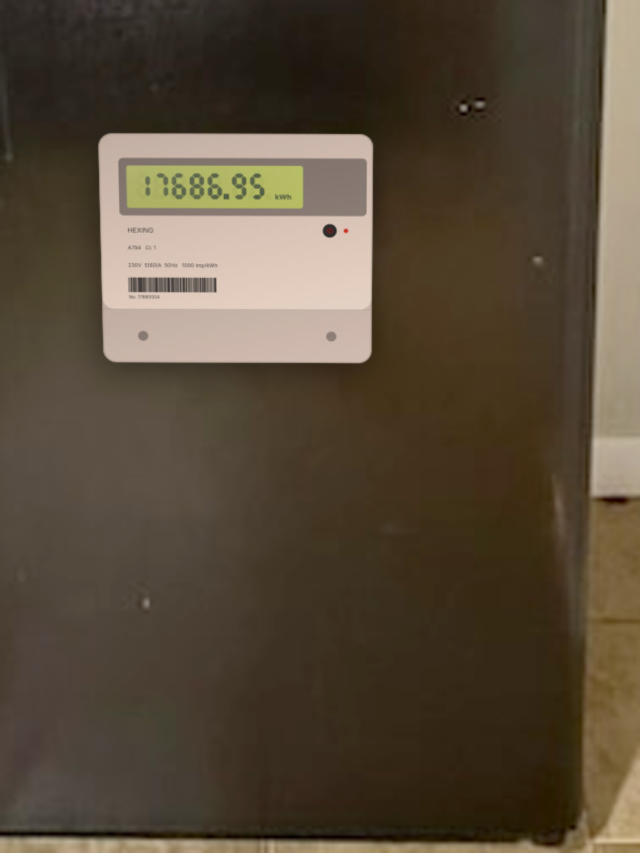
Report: value=17686.95 unit=kWh
